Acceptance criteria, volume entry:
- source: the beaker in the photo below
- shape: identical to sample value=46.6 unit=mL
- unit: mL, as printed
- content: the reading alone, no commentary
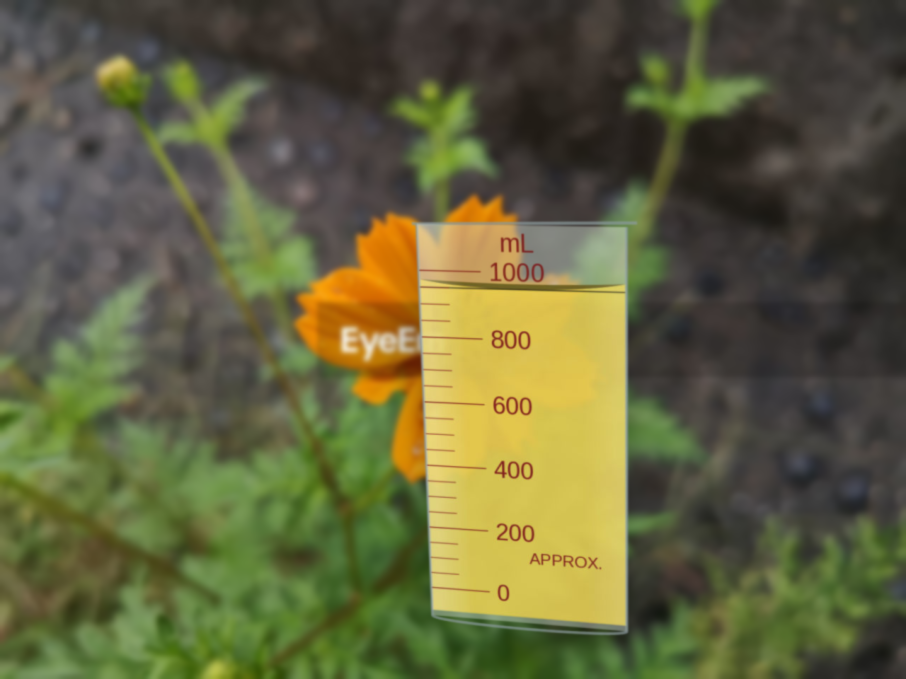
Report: value=950 unit=mL
